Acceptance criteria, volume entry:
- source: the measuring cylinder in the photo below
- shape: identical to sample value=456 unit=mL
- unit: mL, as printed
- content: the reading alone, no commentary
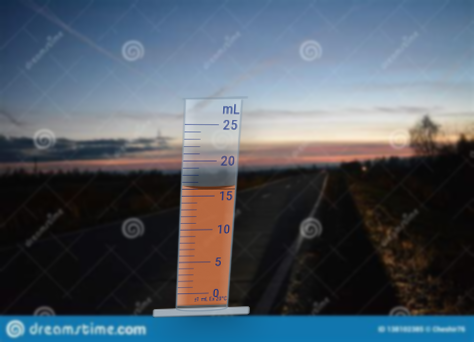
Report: value=16 unit=mL
